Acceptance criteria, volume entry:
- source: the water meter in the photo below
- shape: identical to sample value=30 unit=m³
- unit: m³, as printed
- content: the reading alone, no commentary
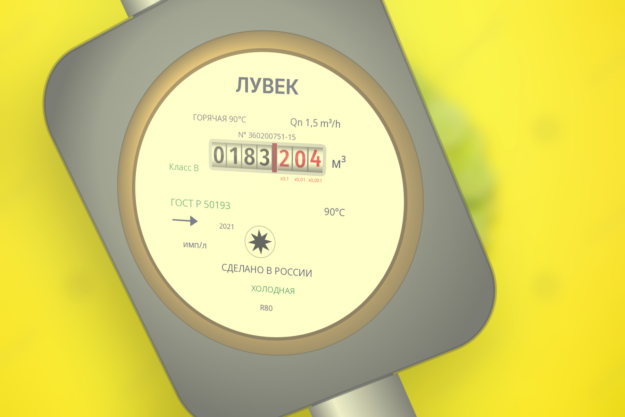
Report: value=183.204 unit=m³
